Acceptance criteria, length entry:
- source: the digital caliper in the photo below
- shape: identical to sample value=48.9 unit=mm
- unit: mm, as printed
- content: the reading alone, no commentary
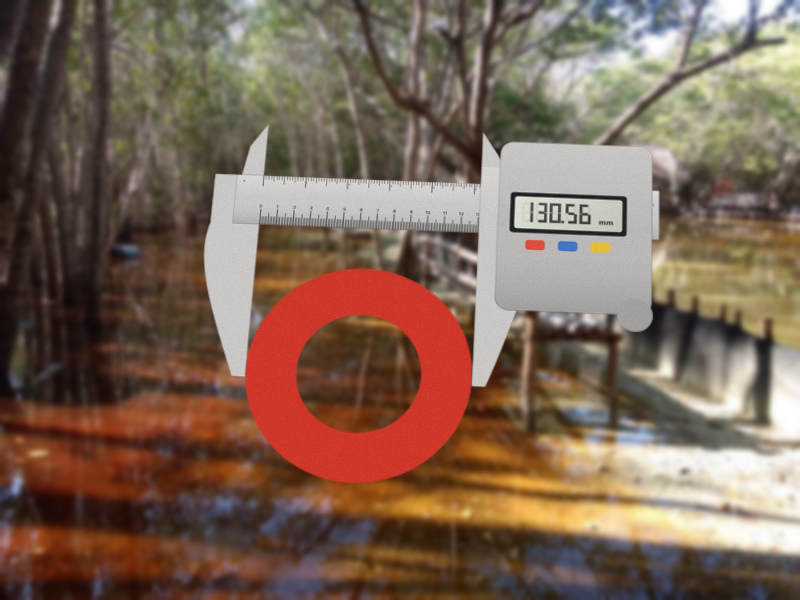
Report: value=130.56 unit=mm
